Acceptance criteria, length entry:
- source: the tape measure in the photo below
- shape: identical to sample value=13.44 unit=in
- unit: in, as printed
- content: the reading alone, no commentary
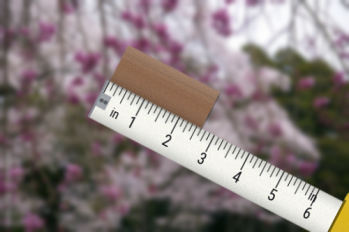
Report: value=2.625 unit=in
